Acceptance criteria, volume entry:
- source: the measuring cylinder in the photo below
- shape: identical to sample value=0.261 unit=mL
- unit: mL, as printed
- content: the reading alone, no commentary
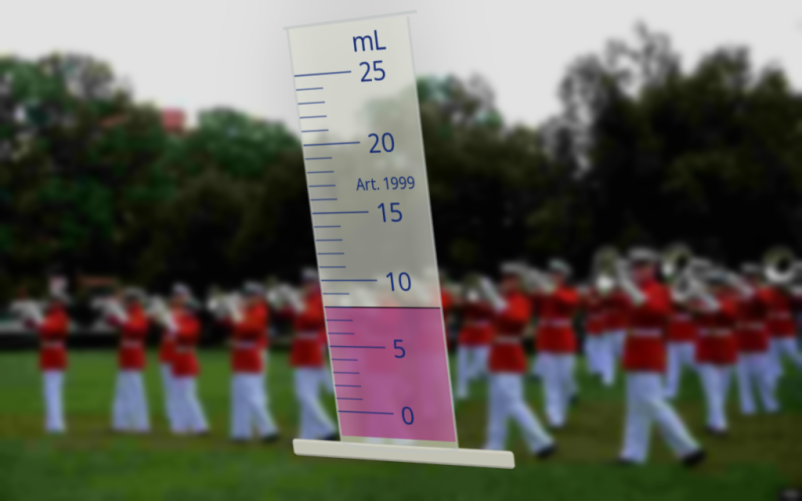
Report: value=8 unit=mL
